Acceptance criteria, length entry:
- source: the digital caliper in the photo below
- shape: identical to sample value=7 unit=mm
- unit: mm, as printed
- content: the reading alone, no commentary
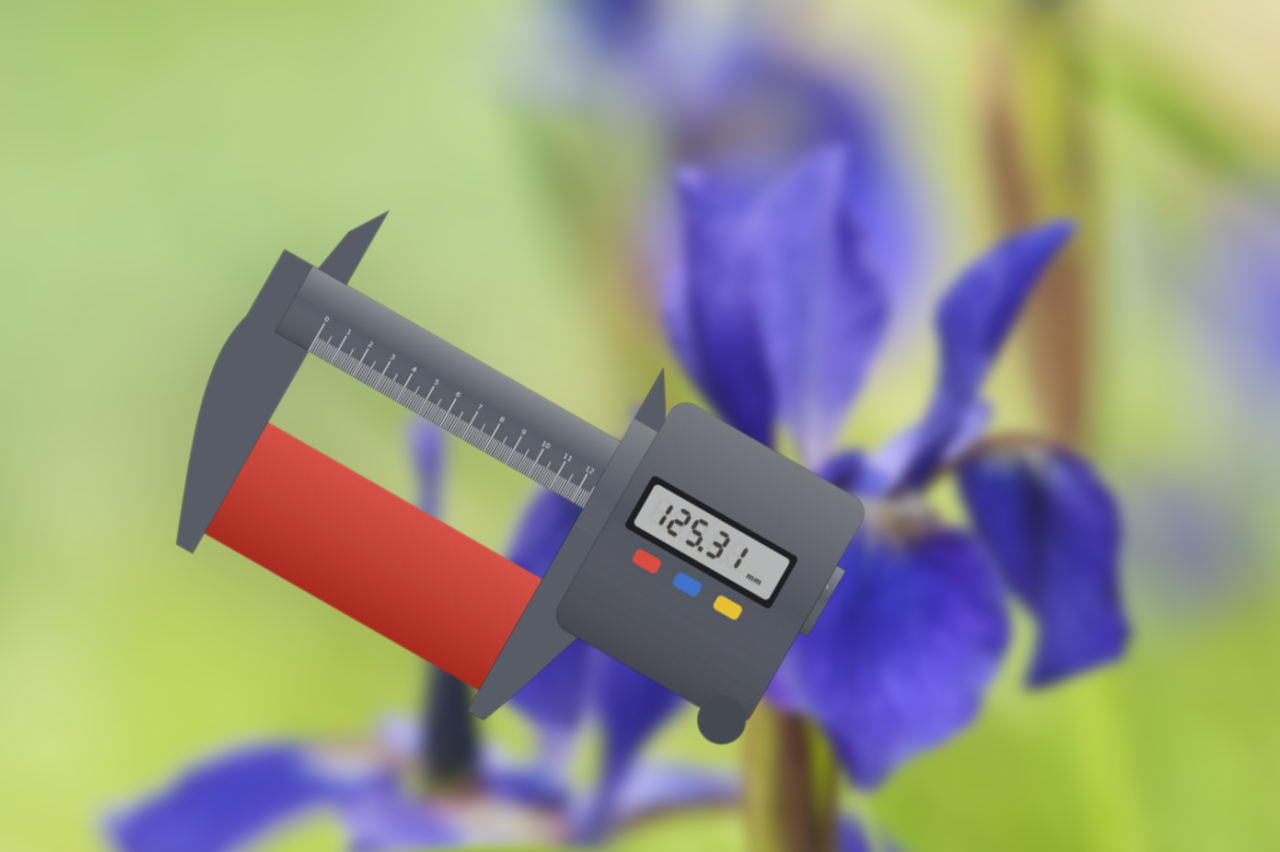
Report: value=125.31 unit=mm
